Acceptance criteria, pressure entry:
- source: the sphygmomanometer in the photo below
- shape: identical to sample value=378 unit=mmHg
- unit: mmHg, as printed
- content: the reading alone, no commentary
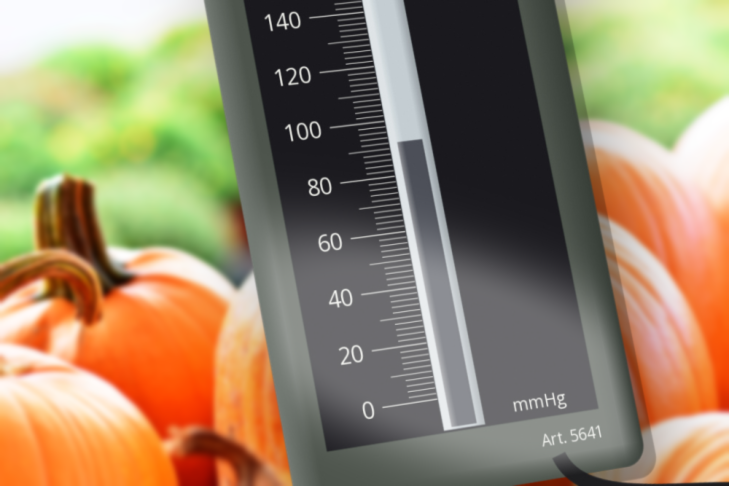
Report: value=92 unit=mmHg
